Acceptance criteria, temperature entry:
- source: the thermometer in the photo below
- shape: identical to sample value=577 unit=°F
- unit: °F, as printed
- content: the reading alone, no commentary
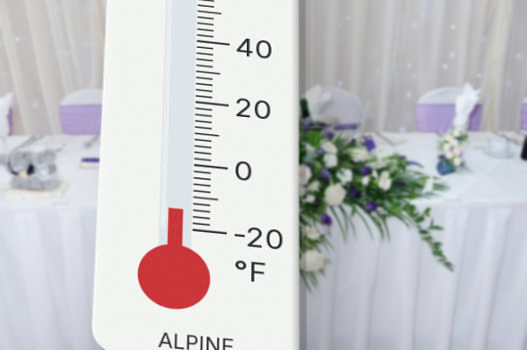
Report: value=-14 unit=°F
